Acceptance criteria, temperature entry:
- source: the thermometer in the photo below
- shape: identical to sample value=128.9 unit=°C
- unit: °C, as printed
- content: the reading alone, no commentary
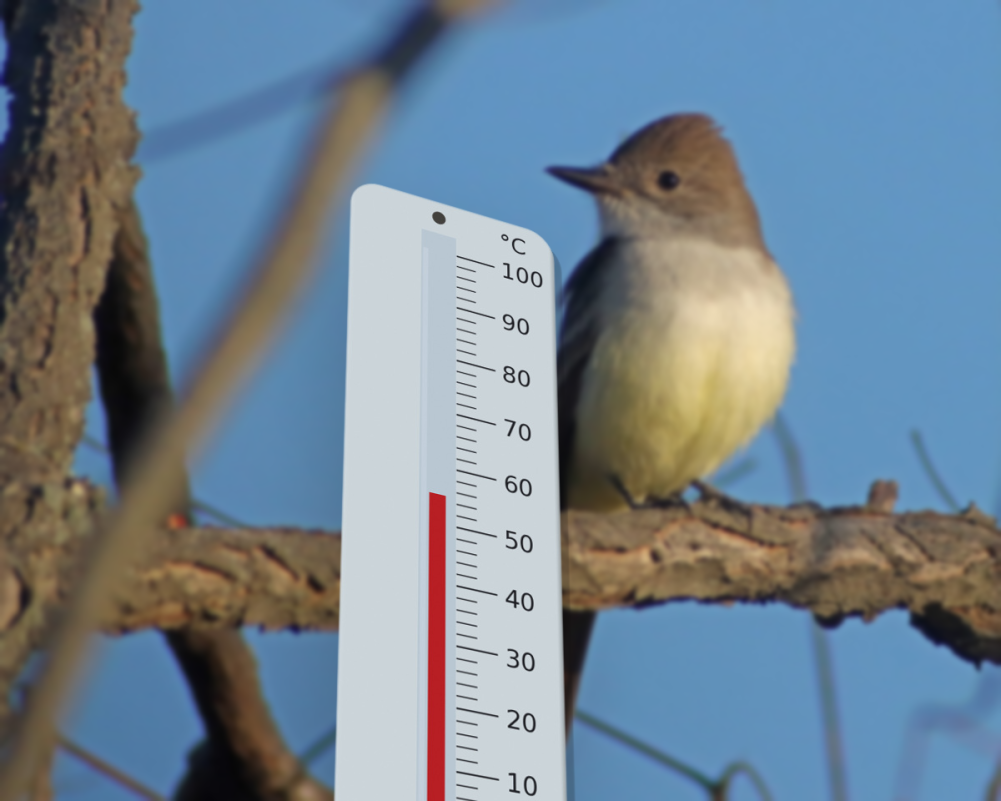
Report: value=55 unit=°C
